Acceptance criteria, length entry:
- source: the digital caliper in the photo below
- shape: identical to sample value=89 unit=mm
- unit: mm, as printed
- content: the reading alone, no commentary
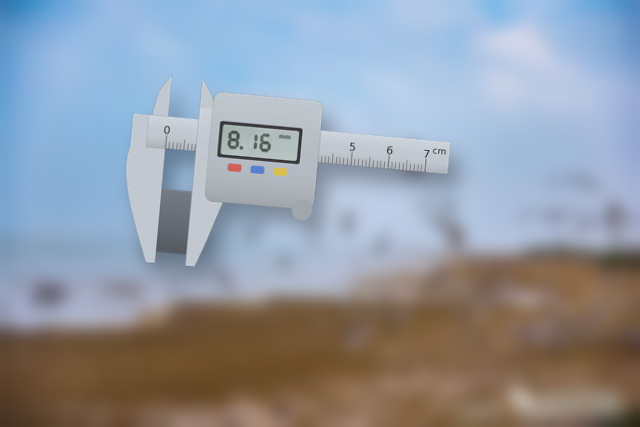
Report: value=8.16 unit=mm
